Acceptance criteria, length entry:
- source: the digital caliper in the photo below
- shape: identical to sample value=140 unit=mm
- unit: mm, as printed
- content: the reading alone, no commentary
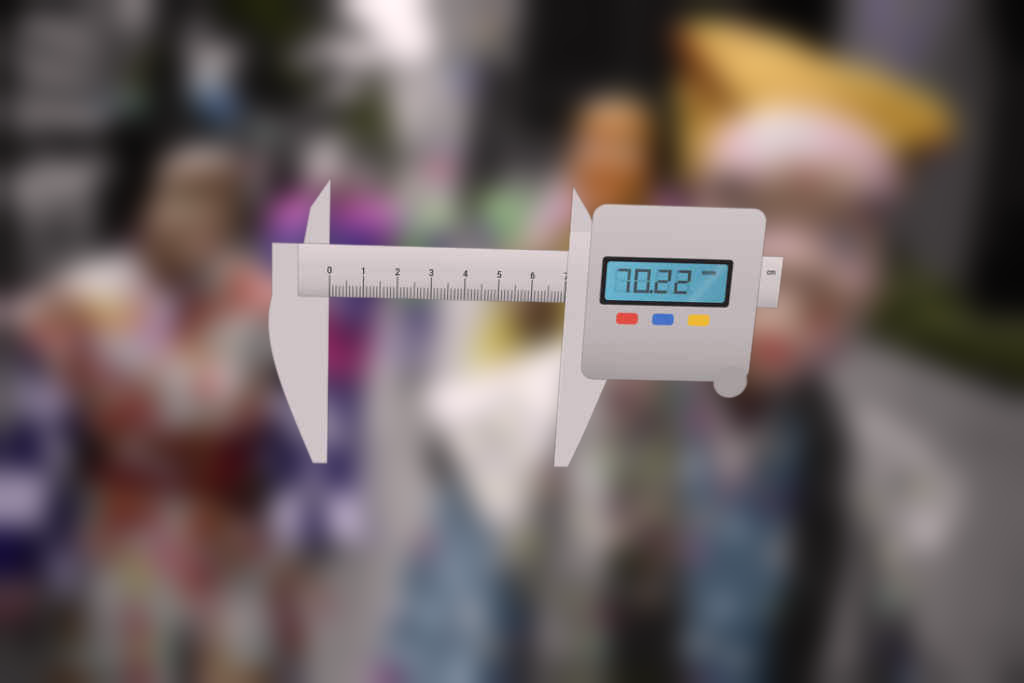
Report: value=70.22 unit=mm
